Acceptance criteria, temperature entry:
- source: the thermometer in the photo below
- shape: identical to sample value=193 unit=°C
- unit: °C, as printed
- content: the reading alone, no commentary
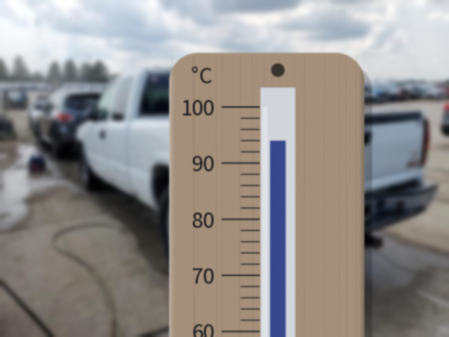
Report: value=94 unit=°C
